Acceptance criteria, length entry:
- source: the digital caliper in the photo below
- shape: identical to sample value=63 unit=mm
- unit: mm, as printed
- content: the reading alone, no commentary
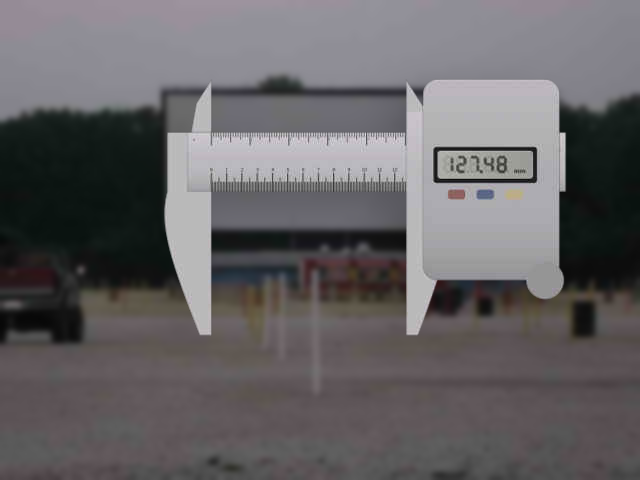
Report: value=127.48 unit=mm
